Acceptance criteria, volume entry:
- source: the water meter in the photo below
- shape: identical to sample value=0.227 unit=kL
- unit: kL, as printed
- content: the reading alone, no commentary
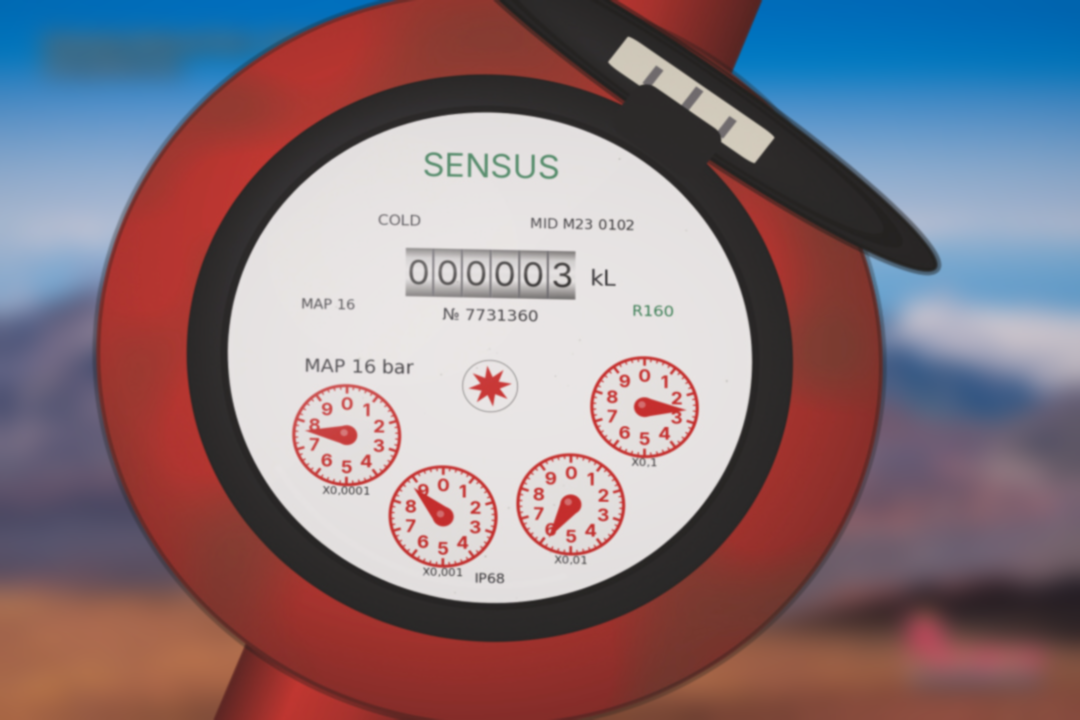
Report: value=3.2587 unit=kL
